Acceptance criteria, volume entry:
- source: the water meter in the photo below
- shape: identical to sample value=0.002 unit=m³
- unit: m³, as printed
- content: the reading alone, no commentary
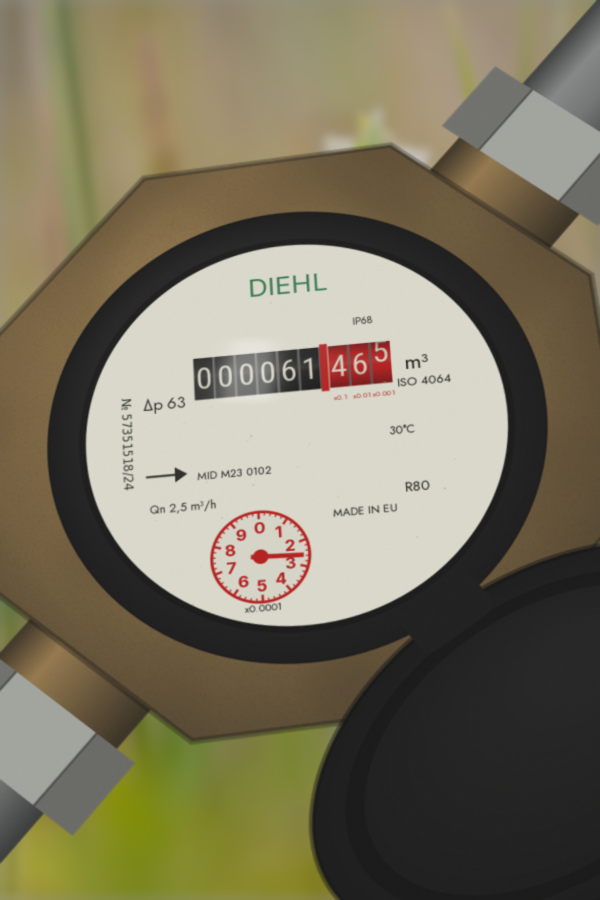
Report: value=61.4652 unit=m³
